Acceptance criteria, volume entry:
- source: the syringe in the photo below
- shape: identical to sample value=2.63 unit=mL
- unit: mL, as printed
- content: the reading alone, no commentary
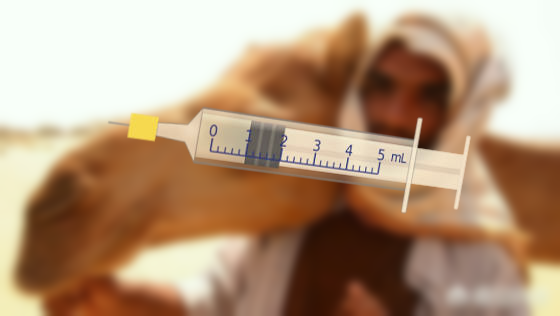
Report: value=1 unit=mL
